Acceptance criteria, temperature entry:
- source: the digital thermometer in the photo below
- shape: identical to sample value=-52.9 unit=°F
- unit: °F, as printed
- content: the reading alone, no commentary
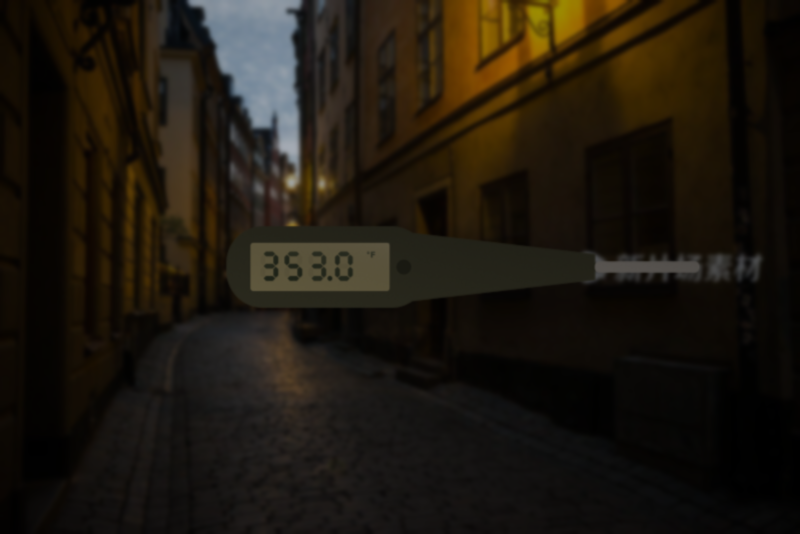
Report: value=353.0 unit=°F
